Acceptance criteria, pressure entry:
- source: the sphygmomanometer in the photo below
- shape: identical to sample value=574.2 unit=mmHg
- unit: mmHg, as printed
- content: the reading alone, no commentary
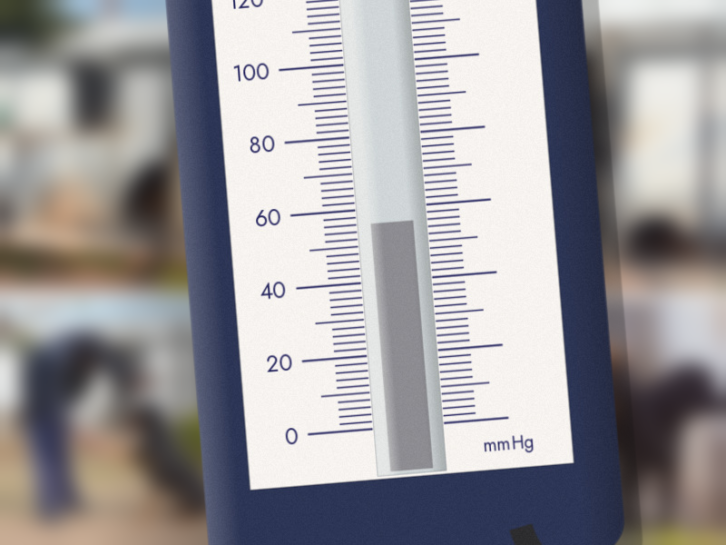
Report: value=56 unit=mmHg
